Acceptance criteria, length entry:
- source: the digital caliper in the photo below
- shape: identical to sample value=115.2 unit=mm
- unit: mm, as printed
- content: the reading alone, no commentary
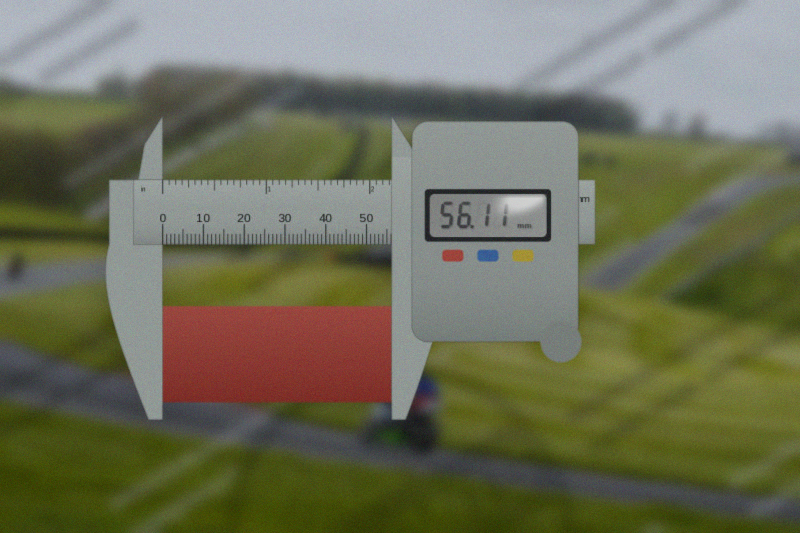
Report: value=56.11 unit=mm
